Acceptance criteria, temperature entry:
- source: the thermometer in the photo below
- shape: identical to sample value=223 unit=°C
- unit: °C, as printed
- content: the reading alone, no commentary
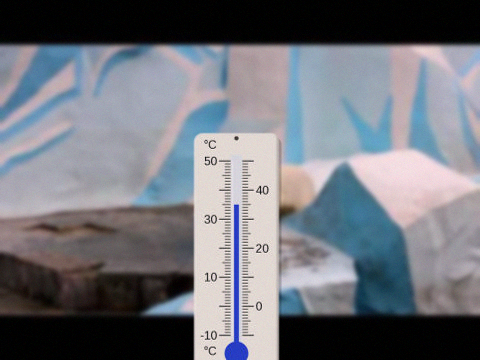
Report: value=35 unit=°C
